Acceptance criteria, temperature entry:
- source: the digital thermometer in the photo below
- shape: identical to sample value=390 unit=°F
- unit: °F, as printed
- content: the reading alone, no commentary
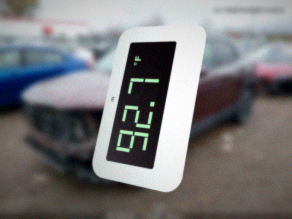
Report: value=92.7 unit=°F
